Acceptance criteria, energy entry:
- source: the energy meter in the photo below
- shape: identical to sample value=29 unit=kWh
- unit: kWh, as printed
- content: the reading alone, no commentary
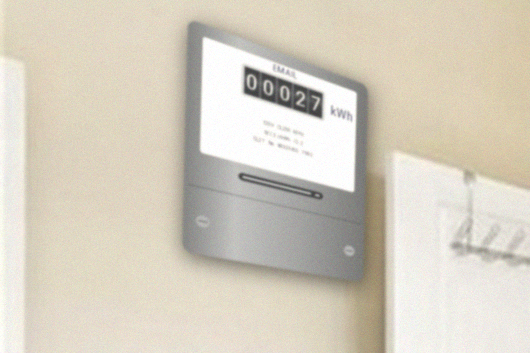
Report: value=27 unit=kWh
